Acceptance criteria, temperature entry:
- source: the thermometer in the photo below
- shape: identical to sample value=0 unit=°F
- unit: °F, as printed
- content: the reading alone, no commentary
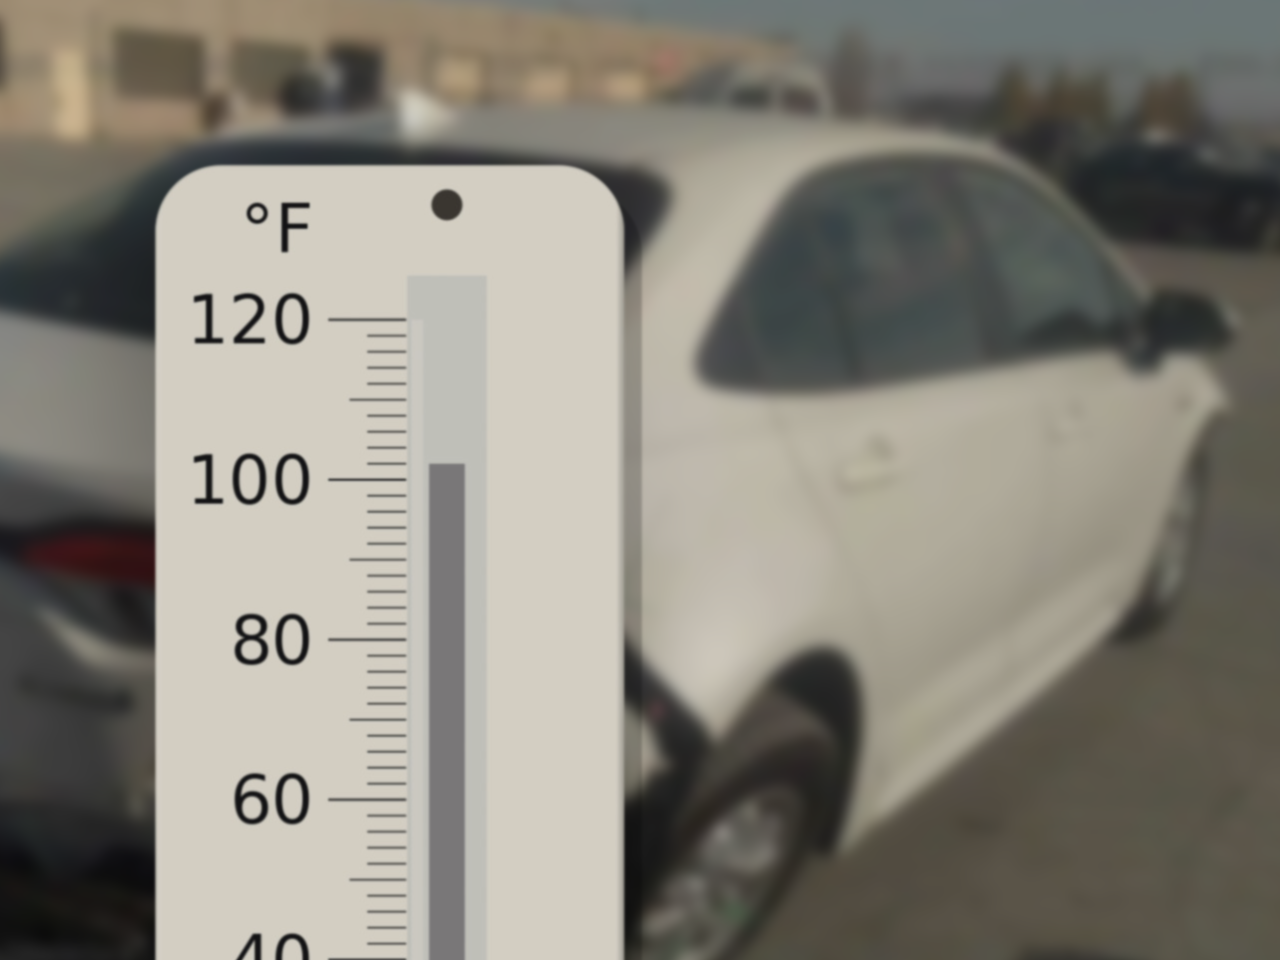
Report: value=102 unit=°F
